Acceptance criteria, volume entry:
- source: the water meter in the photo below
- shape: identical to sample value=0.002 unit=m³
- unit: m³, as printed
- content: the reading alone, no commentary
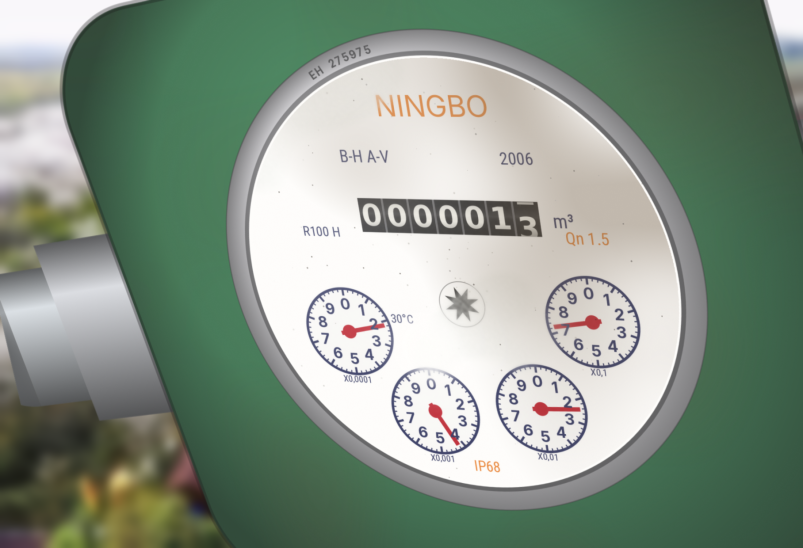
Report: value=12.7242 unit=m³
